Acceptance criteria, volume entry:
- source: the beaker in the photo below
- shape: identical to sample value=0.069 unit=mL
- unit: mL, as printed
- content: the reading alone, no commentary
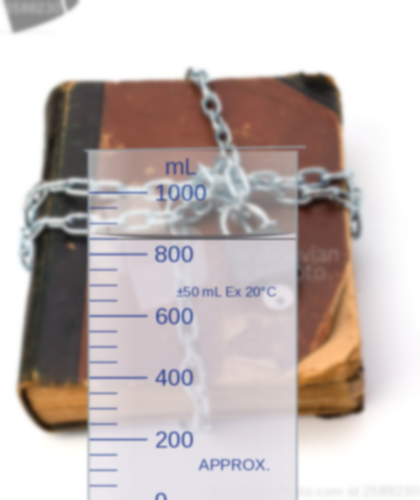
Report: value=850 unit=mL
